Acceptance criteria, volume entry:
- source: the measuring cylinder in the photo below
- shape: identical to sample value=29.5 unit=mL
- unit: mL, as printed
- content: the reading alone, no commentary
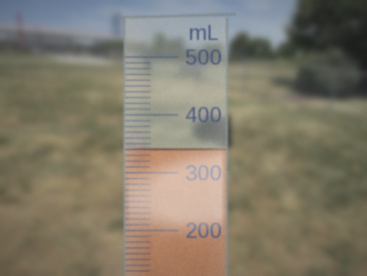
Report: value=340 unit=mL
